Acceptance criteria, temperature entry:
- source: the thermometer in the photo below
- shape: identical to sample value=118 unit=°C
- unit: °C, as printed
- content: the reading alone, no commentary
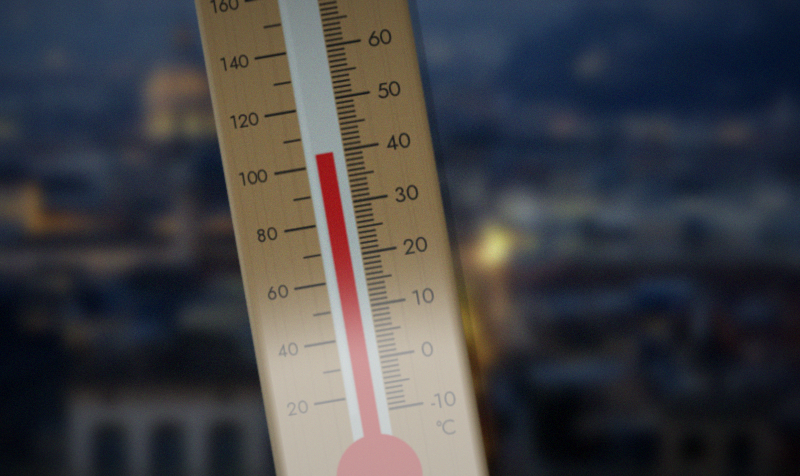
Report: value=40 unit=°C
